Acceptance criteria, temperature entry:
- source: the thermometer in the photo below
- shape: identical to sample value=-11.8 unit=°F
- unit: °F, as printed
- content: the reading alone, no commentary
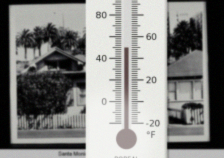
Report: value=50 unit=°F
